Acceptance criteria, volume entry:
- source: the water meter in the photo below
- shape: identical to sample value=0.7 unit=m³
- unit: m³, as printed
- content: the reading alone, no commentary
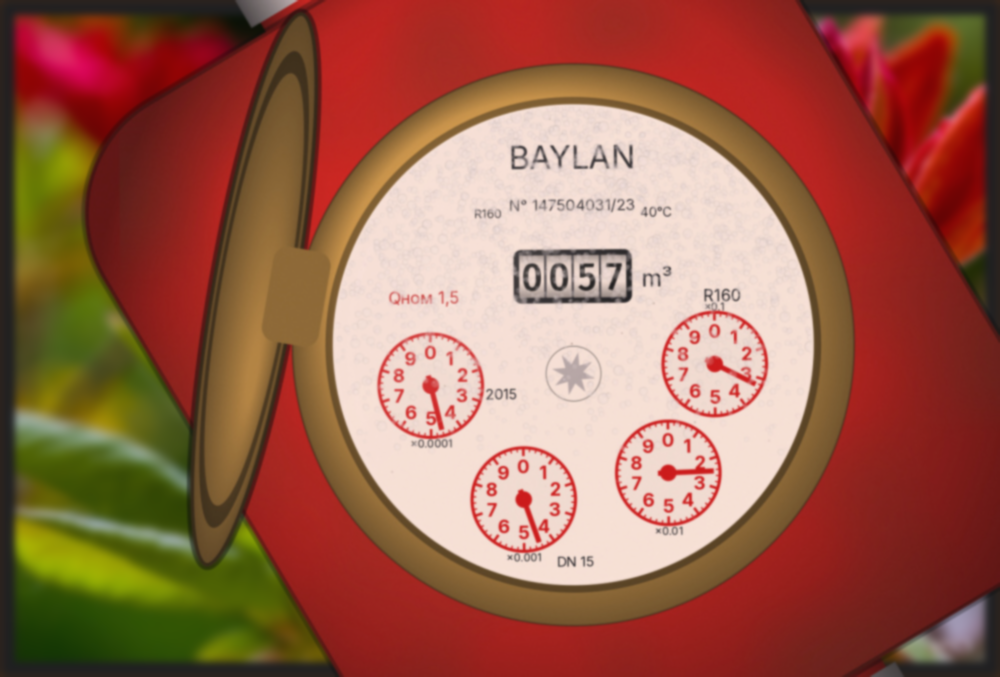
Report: value=57.3244 unit=m³
